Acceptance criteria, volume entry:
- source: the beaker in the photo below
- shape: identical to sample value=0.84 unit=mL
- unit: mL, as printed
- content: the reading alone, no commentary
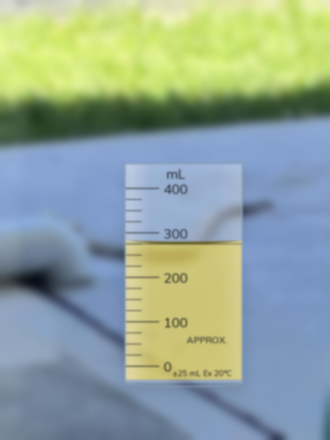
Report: value=275 unit=mL
